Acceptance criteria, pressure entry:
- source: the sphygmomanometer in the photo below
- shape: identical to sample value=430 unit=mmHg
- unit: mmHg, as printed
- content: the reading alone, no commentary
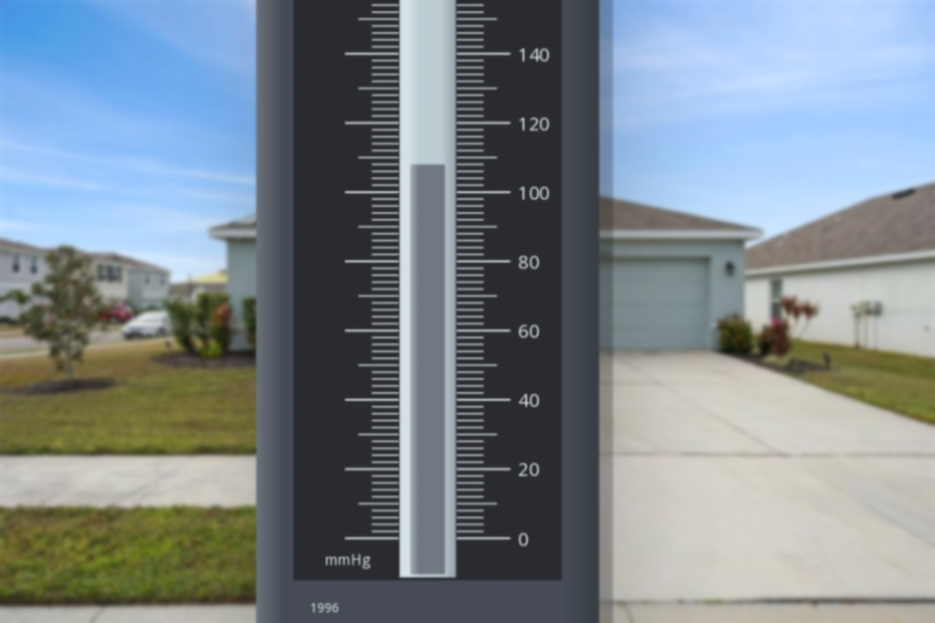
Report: value=108 unit=mmHg
